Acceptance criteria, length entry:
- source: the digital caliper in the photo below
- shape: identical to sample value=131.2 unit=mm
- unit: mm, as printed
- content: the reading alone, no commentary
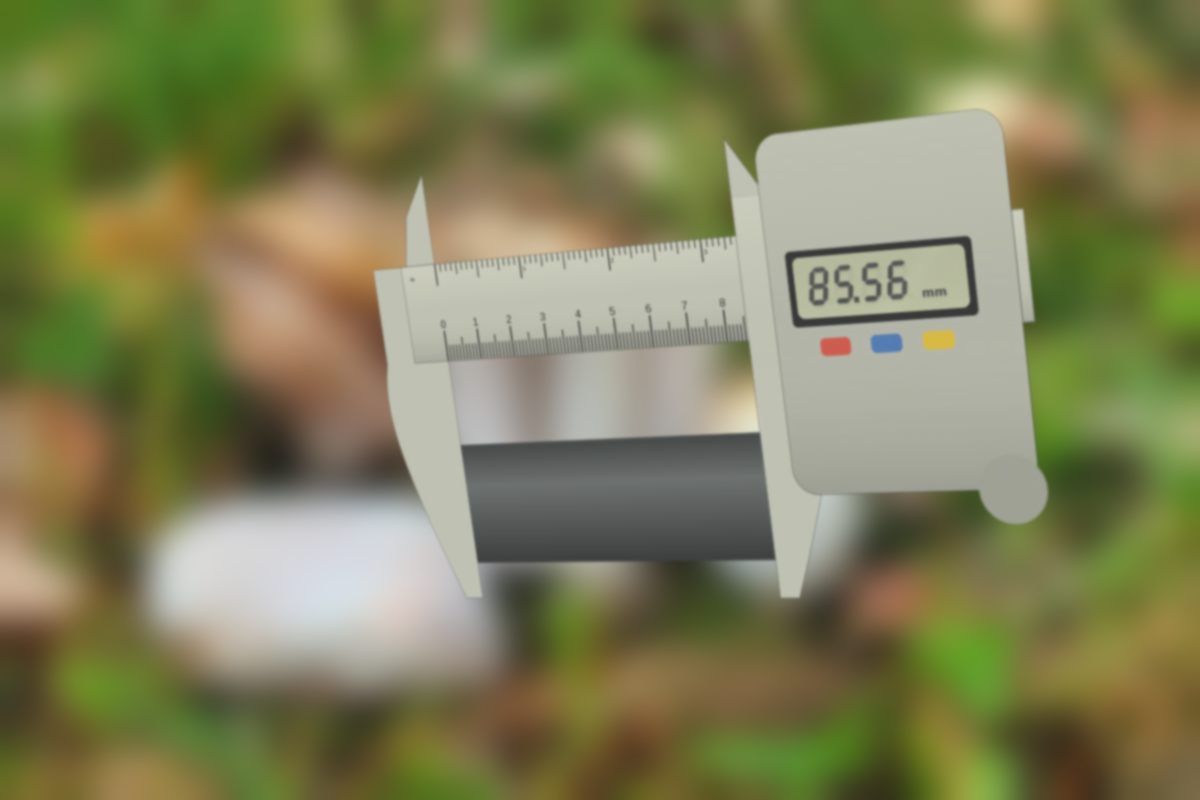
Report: value=85.56 unit=mm
